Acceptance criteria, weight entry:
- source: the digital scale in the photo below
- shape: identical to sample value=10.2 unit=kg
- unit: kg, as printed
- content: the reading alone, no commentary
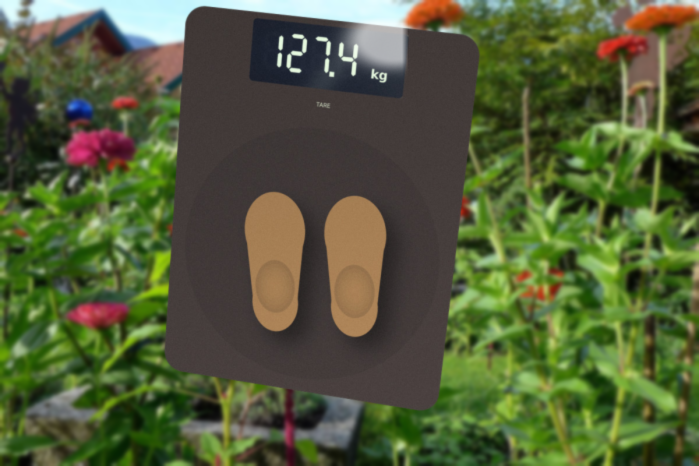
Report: value=127.4 unit=kg
